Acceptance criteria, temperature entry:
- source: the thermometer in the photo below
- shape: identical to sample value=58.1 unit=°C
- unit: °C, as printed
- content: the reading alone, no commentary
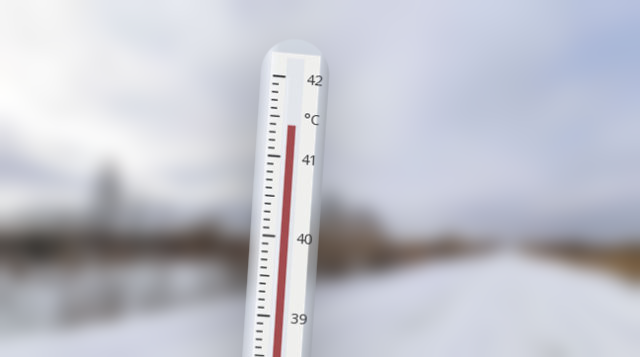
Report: value=41.4 unit=°C
